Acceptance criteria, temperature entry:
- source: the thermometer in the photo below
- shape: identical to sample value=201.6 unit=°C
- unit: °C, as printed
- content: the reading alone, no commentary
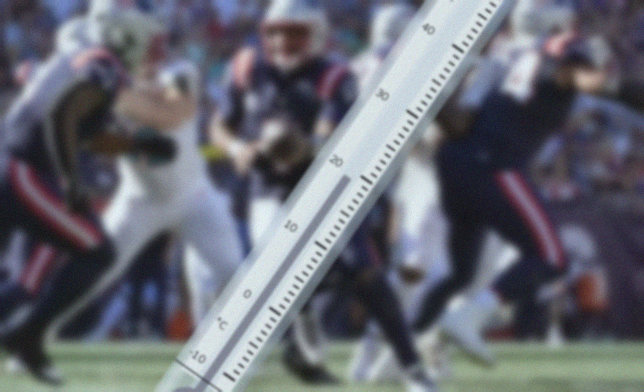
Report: value=19 unit=°C
